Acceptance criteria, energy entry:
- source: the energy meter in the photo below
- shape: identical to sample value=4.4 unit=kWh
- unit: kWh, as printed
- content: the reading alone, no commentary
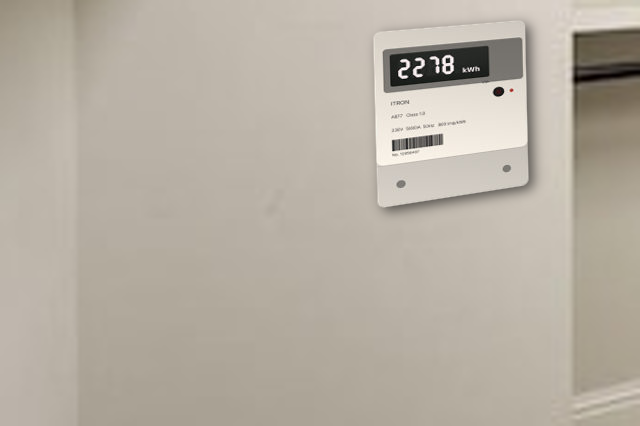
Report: value=2278 unit=kWh
